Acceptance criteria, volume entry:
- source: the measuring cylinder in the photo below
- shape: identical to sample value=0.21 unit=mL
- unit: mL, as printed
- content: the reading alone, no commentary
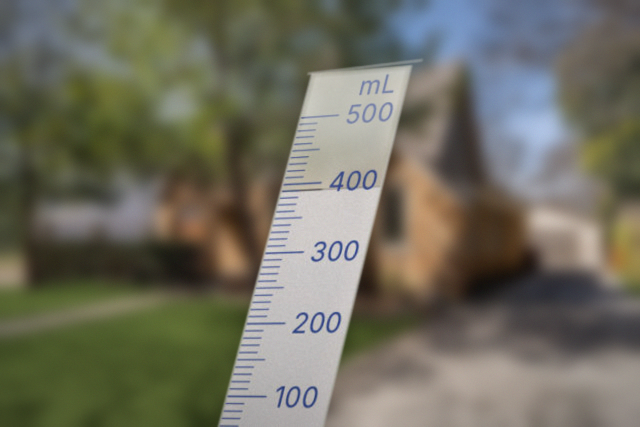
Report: value=390 unit=mL
